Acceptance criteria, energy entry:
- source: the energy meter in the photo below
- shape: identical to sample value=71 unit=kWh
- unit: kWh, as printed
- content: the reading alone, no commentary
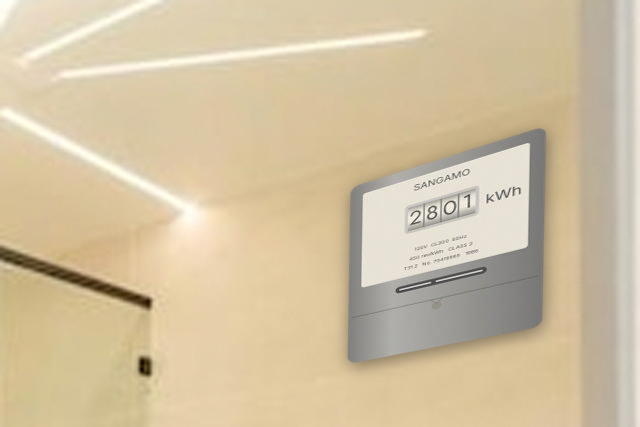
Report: value=2801 unit=kWh
